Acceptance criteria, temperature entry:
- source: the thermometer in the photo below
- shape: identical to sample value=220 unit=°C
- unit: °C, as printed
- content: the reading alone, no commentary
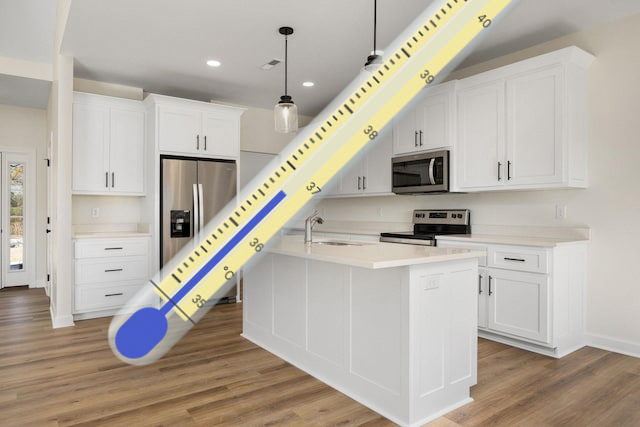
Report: value=36.7 unit=°C
